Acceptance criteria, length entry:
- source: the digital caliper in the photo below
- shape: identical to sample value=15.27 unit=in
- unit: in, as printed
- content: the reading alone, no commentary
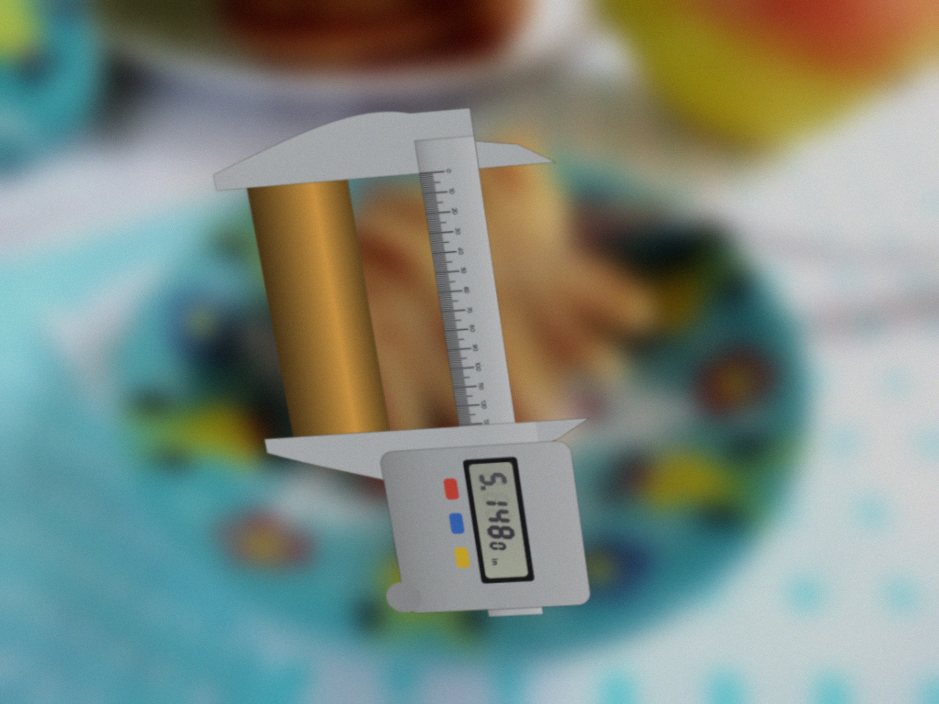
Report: value=5.1480 unit=in
